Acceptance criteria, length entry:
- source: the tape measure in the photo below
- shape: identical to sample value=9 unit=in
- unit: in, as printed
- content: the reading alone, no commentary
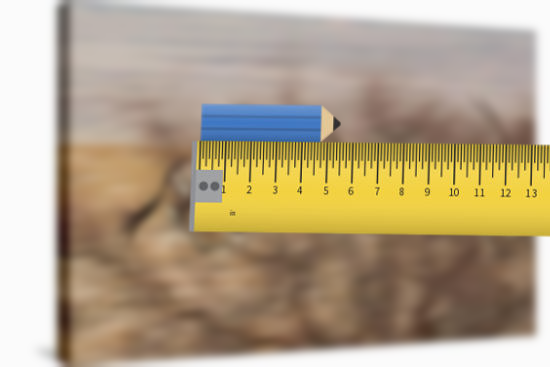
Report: value=5.5 unit=in
